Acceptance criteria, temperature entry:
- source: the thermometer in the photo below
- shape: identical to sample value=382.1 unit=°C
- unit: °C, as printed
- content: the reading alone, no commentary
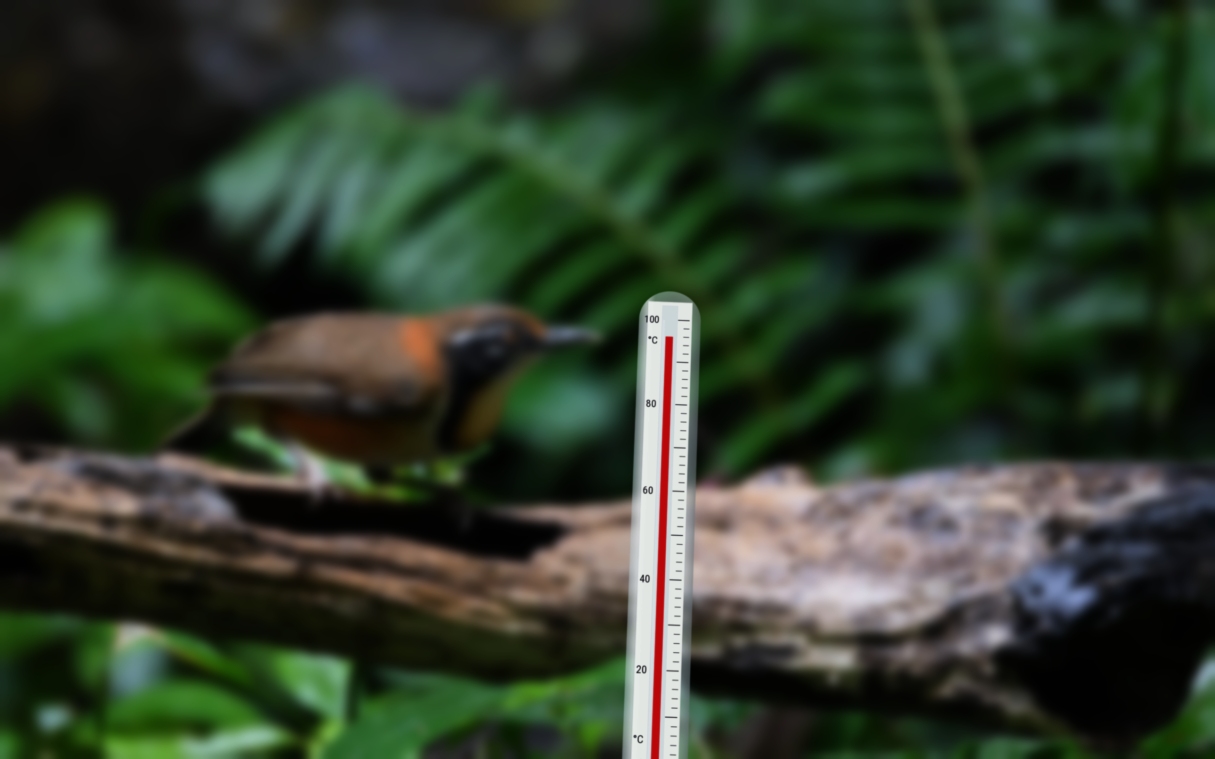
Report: value=96 unit=°C
